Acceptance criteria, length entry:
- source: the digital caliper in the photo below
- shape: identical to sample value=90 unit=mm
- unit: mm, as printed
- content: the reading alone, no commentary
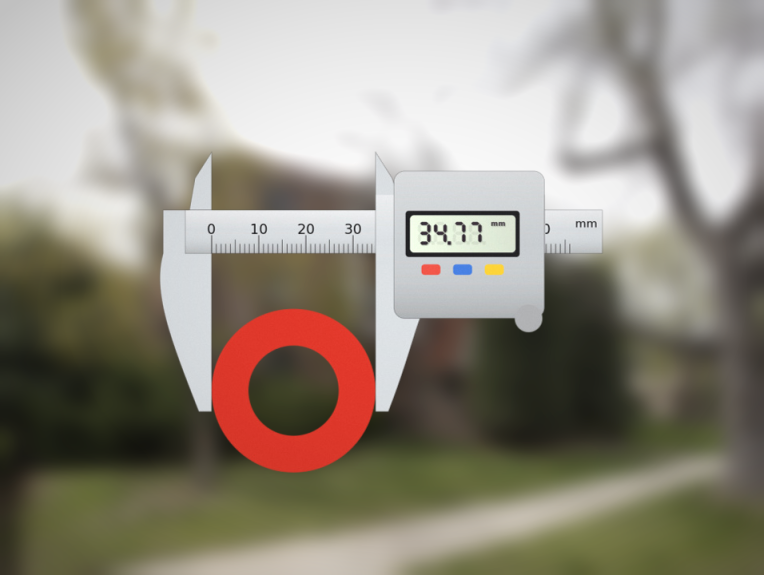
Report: value=34.77 unit=mm
